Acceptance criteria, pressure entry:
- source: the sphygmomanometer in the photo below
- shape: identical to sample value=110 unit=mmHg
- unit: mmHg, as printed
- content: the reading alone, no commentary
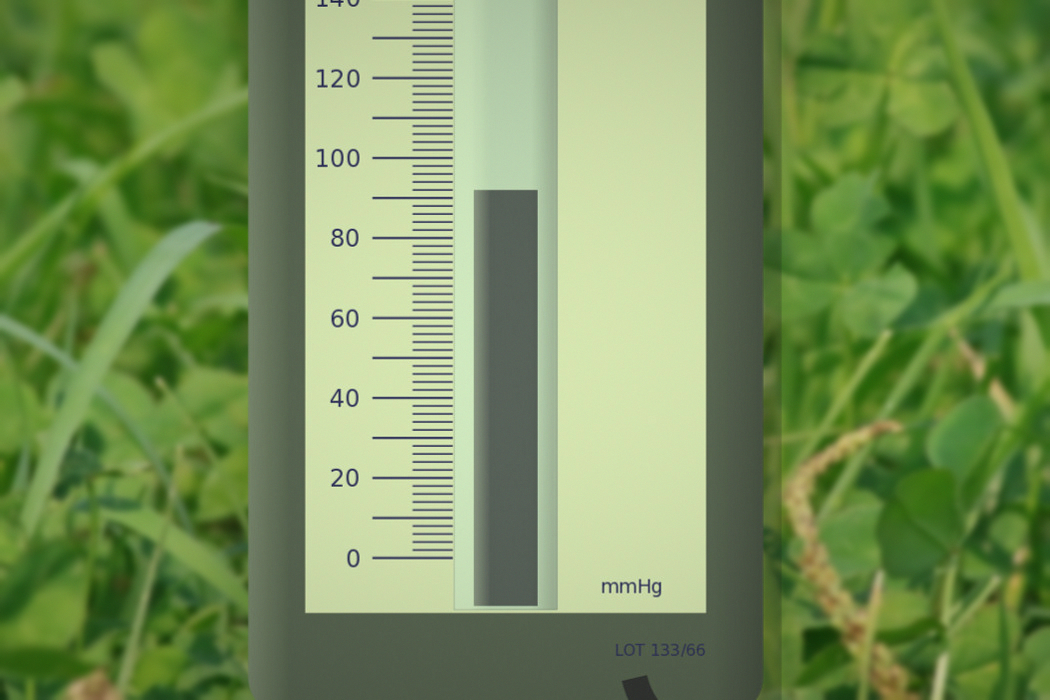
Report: value=92 unit=mmHg
